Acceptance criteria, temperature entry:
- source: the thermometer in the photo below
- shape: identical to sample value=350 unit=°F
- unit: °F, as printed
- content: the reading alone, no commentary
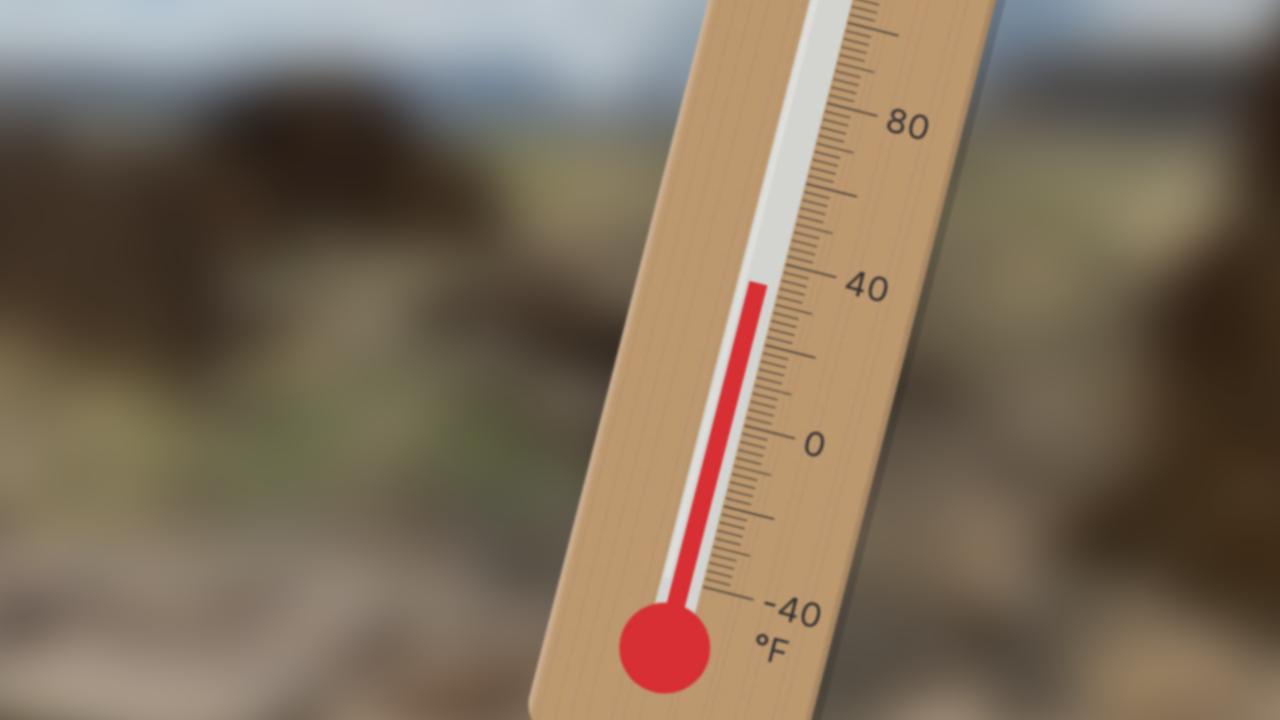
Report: value=34 unit=°F
